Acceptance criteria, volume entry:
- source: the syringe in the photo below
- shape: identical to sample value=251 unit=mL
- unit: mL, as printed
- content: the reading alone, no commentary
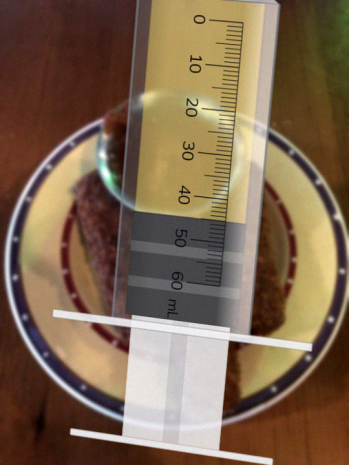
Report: value=45 unit=mL
